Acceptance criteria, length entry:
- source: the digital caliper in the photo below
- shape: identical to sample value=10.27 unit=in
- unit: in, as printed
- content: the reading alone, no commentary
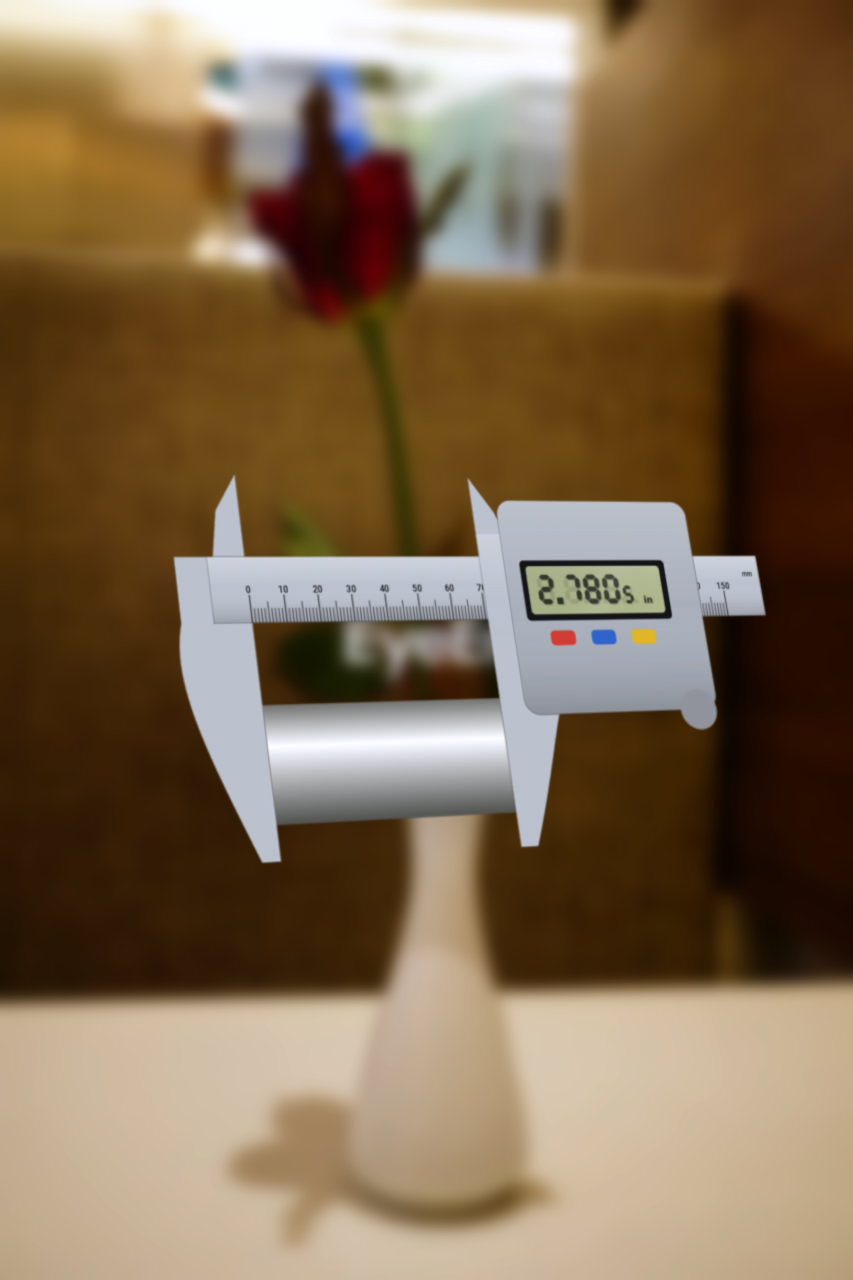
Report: value=2.7805 unit=in
